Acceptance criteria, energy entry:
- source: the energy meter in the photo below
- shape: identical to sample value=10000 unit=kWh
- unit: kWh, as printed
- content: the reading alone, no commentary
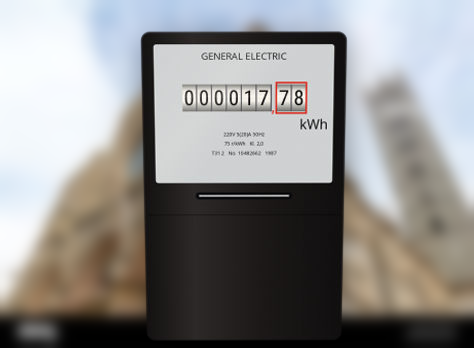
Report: value=17.78 unit=kWh
